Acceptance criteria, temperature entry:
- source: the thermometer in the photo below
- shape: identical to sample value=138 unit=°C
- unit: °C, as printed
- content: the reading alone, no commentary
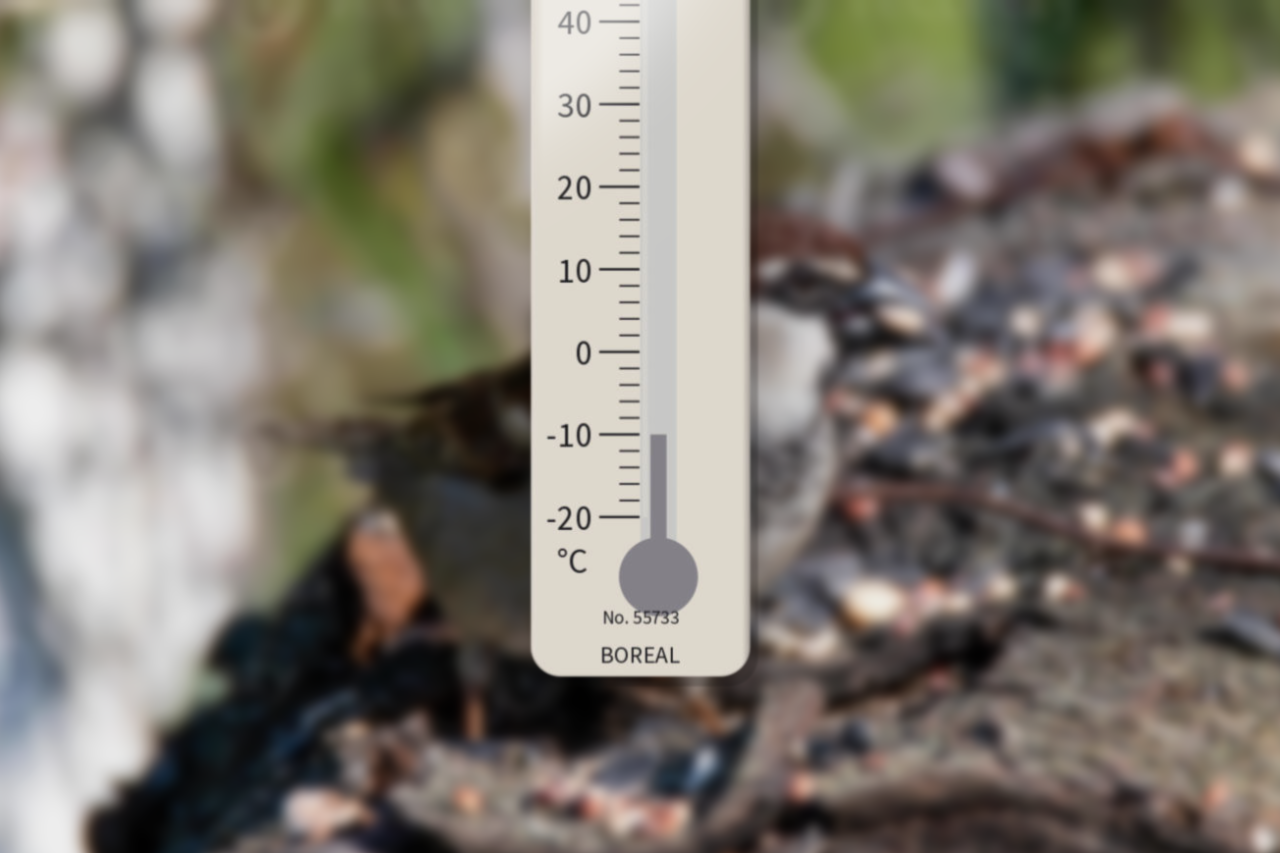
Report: value=-10 unit=°C
